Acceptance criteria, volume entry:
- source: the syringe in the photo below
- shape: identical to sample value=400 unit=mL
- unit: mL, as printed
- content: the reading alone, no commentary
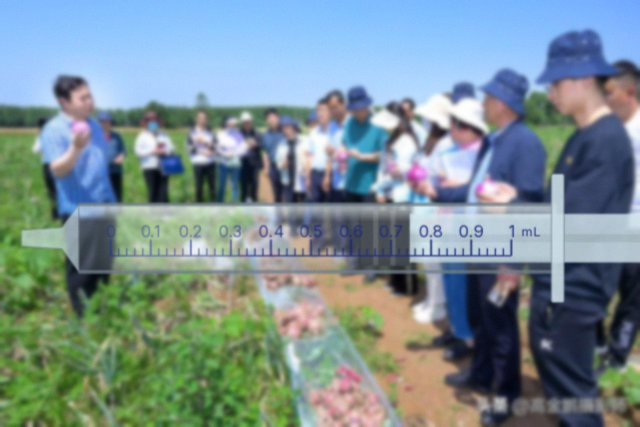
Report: value=0.62 unit=mL
